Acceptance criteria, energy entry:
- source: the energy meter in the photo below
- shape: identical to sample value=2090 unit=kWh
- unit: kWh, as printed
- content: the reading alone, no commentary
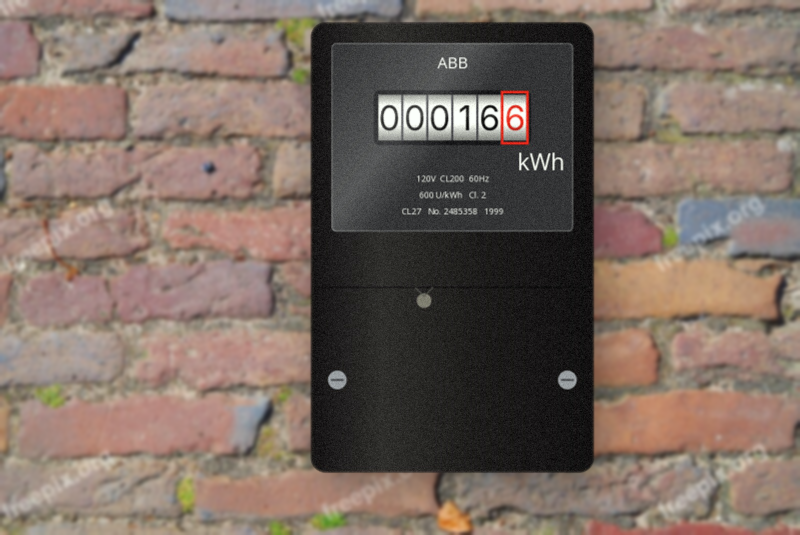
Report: value=16.6 unit=kWh
